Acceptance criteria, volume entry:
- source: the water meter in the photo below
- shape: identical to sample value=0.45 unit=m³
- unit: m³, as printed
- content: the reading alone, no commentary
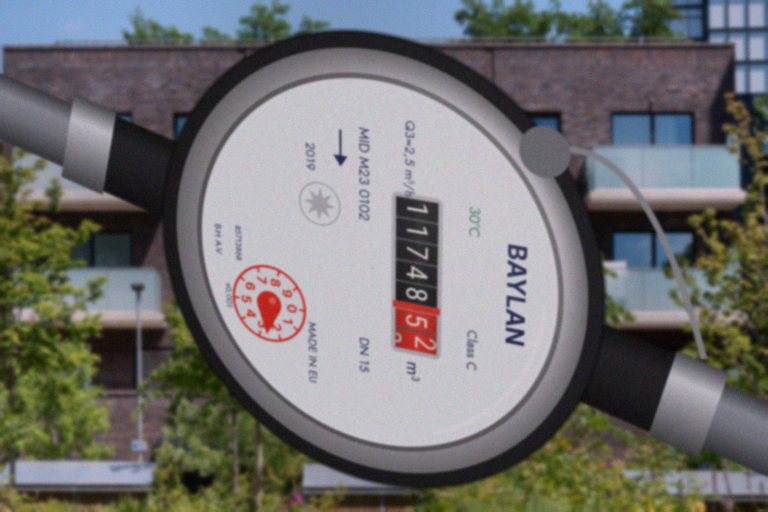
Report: value=11748.522 unit=m³
